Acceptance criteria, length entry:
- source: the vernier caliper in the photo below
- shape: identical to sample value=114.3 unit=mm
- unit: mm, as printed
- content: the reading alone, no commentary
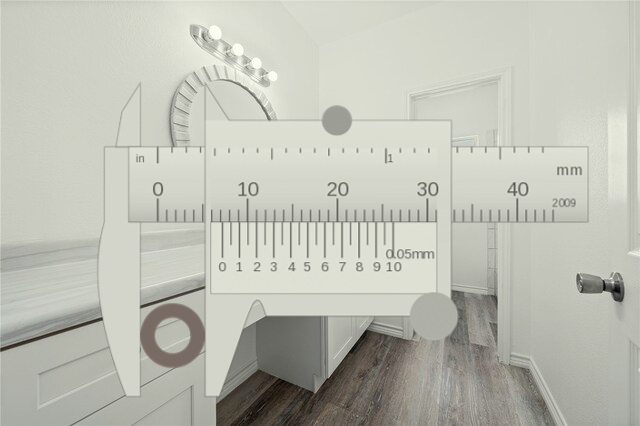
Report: value=7.2 unit=mm
